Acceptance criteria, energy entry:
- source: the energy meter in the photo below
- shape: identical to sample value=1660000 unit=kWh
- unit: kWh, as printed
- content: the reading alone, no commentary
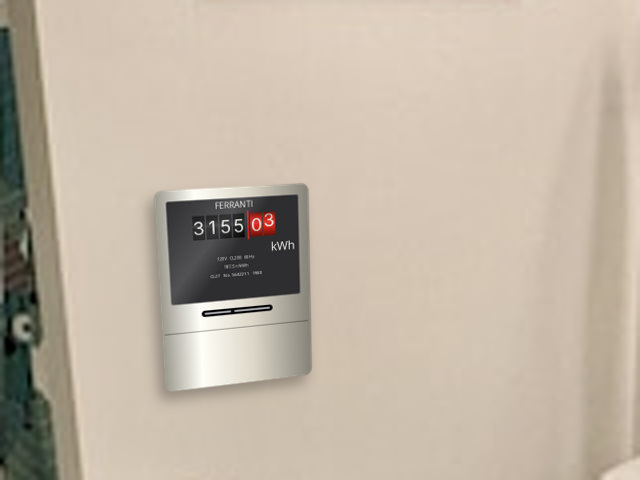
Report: value=3155.03 unit=kWh
